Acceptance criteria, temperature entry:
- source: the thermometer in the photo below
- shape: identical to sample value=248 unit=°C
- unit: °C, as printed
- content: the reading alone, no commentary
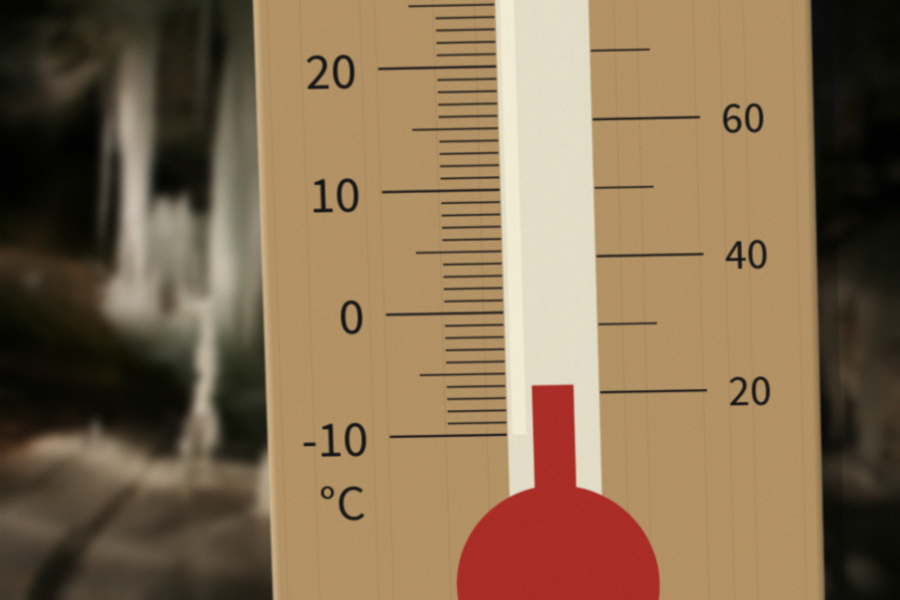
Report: value=-6 unit=°C
